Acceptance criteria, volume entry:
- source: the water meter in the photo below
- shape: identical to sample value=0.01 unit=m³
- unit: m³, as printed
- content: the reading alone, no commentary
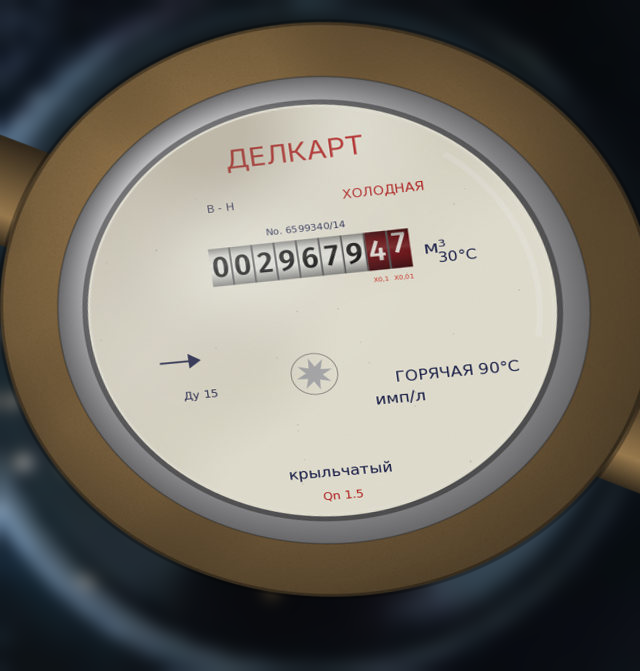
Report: value=29679.47 unit=m³
